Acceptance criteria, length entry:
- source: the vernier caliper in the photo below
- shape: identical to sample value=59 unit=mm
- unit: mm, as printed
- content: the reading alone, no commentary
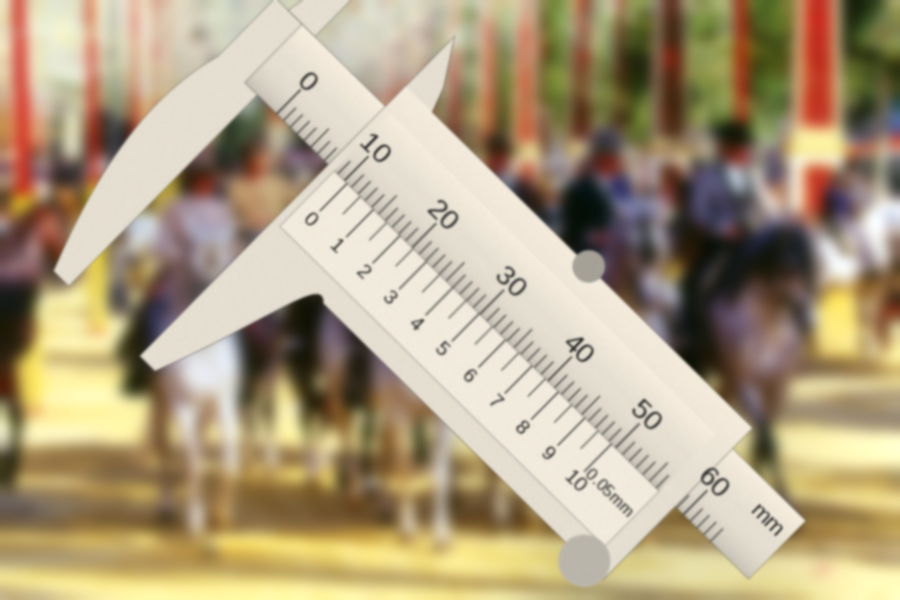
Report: value=10.4 unit=mm
